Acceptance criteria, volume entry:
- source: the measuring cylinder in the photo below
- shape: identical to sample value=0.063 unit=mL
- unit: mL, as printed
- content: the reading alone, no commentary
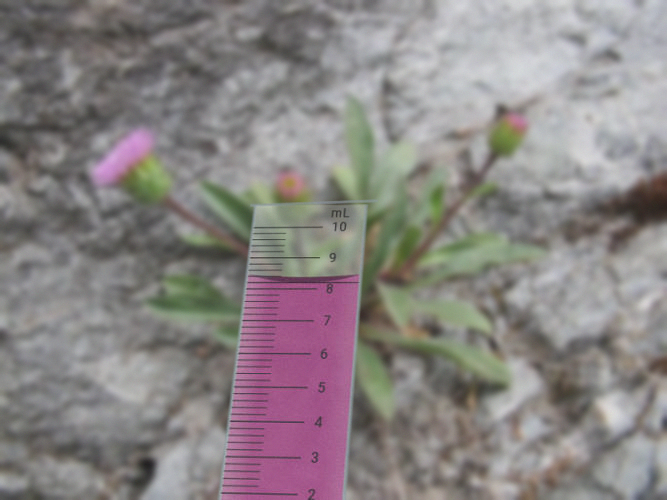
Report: value=8.2 unit=mL
